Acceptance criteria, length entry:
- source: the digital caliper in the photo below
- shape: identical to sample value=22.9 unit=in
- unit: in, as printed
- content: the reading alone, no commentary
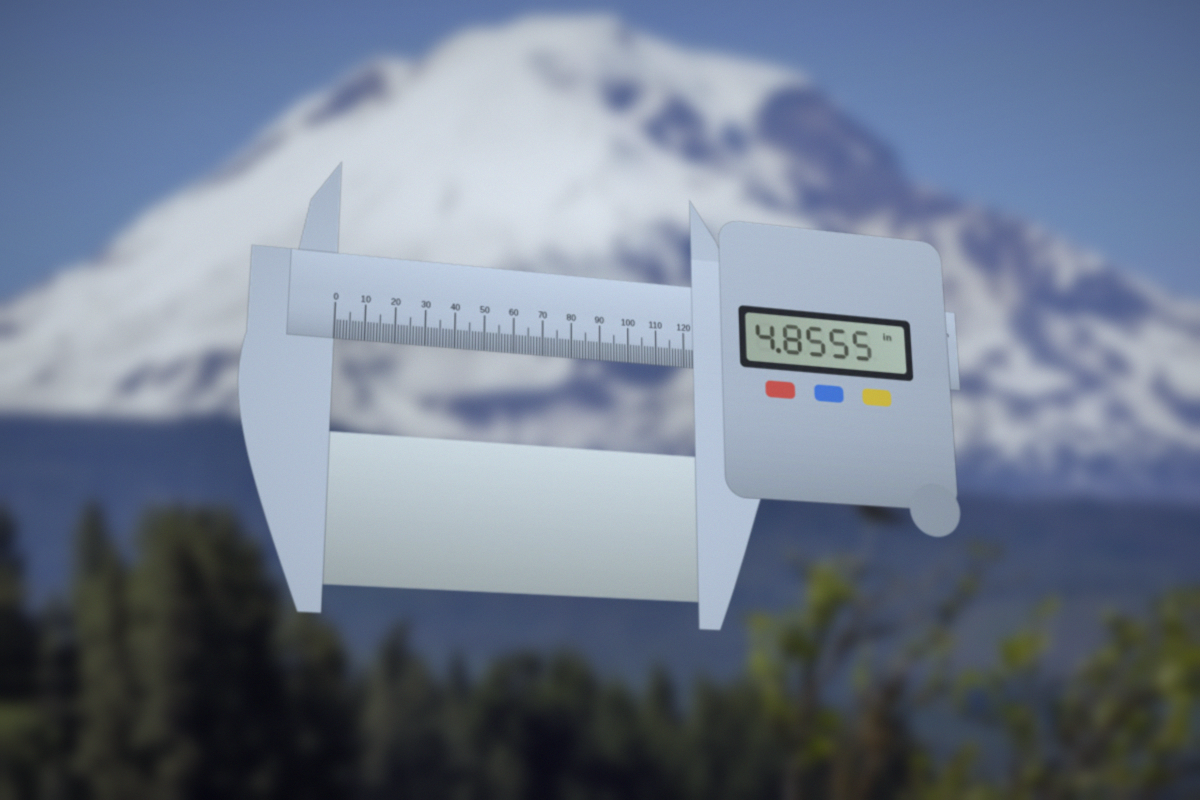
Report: value=4.8555 unit=in
